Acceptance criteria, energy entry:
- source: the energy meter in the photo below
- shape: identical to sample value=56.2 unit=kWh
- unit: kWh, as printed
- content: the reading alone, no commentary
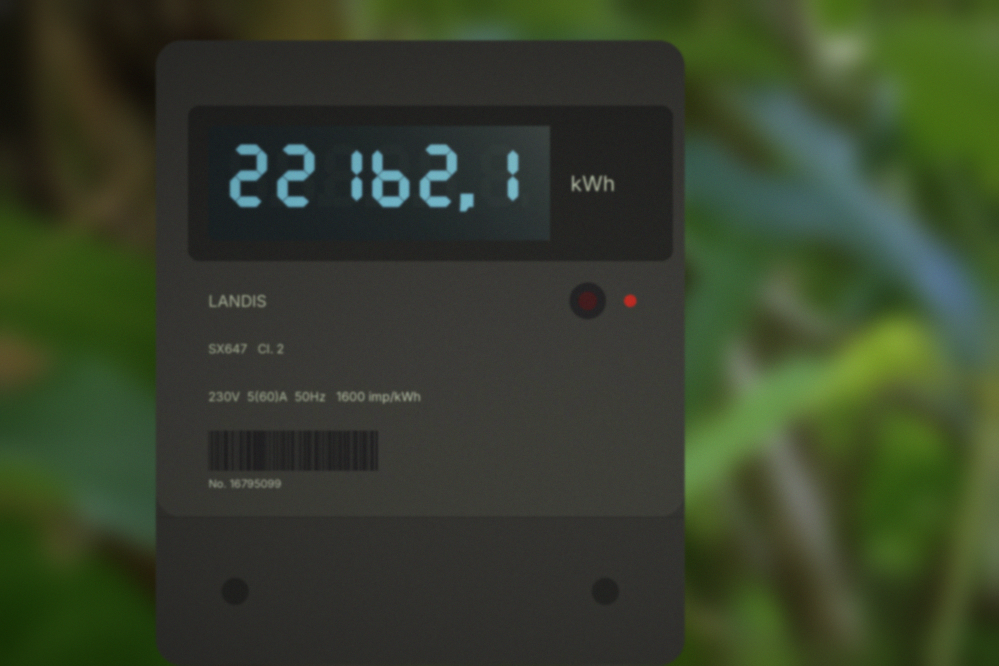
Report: value=22162.1 unit=kWh
